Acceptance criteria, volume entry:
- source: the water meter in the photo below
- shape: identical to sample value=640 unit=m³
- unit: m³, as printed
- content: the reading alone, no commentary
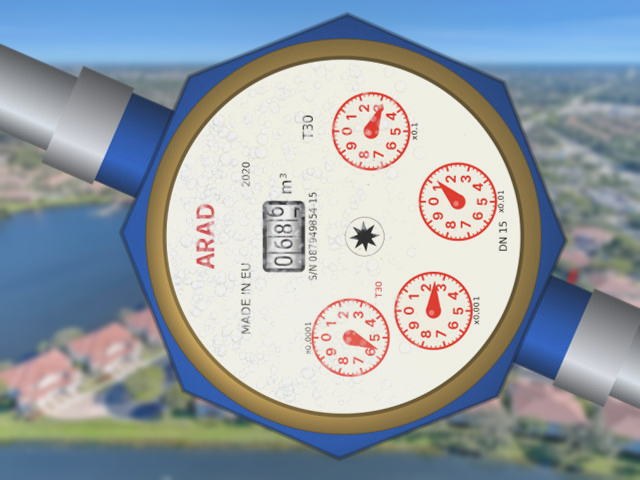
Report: value=686.3125 unit=m³
